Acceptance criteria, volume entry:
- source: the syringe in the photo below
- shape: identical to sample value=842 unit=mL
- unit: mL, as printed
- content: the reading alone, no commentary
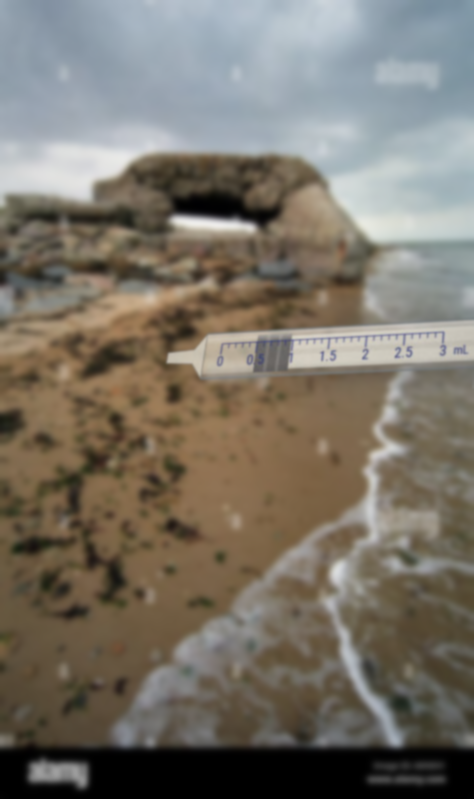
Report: value=0.5 unit=mL
